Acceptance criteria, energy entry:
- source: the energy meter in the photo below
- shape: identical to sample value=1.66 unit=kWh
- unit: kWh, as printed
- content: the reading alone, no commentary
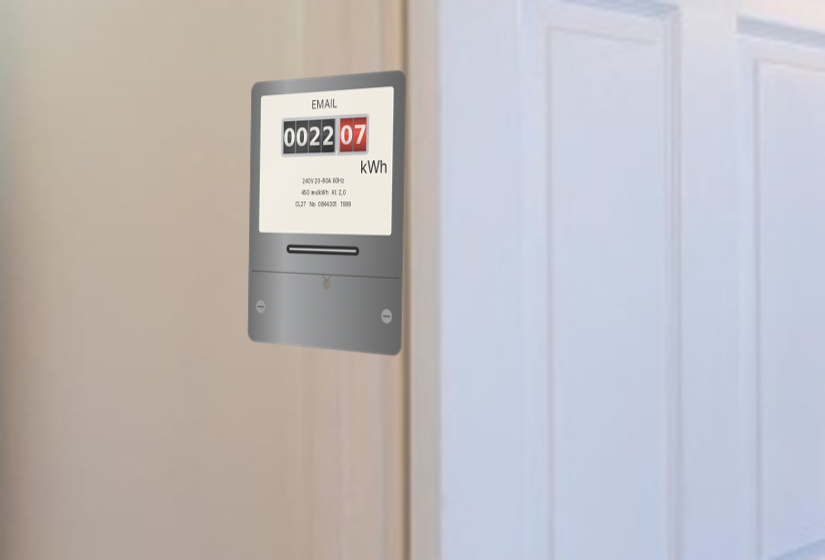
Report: value=22.07 unit=kWh
